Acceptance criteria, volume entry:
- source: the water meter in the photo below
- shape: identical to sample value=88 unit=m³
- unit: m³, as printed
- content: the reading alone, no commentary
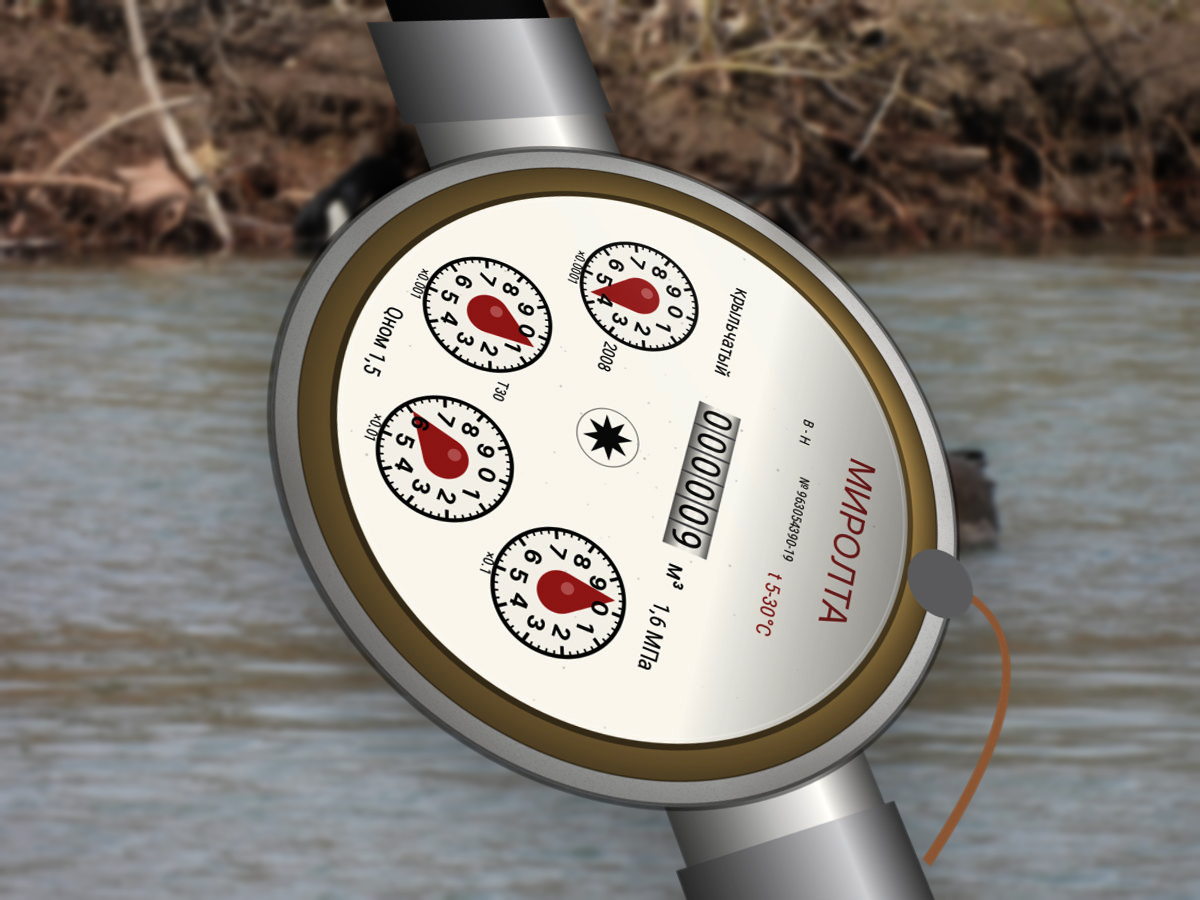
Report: value=8.9604 unit=m³
